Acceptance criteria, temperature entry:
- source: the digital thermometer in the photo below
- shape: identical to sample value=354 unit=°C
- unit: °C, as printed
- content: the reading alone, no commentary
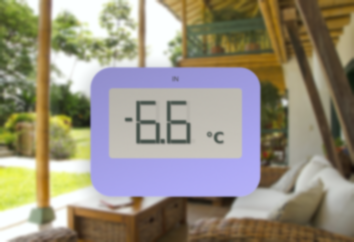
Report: value=-6.6 unit=°C
